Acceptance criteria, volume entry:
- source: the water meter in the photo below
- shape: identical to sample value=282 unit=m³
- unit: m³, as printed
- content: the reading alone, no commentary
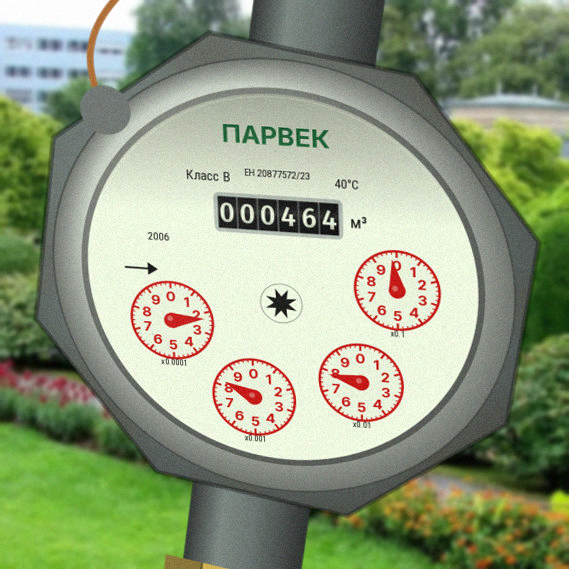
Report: value=463.9782 unit=m³
